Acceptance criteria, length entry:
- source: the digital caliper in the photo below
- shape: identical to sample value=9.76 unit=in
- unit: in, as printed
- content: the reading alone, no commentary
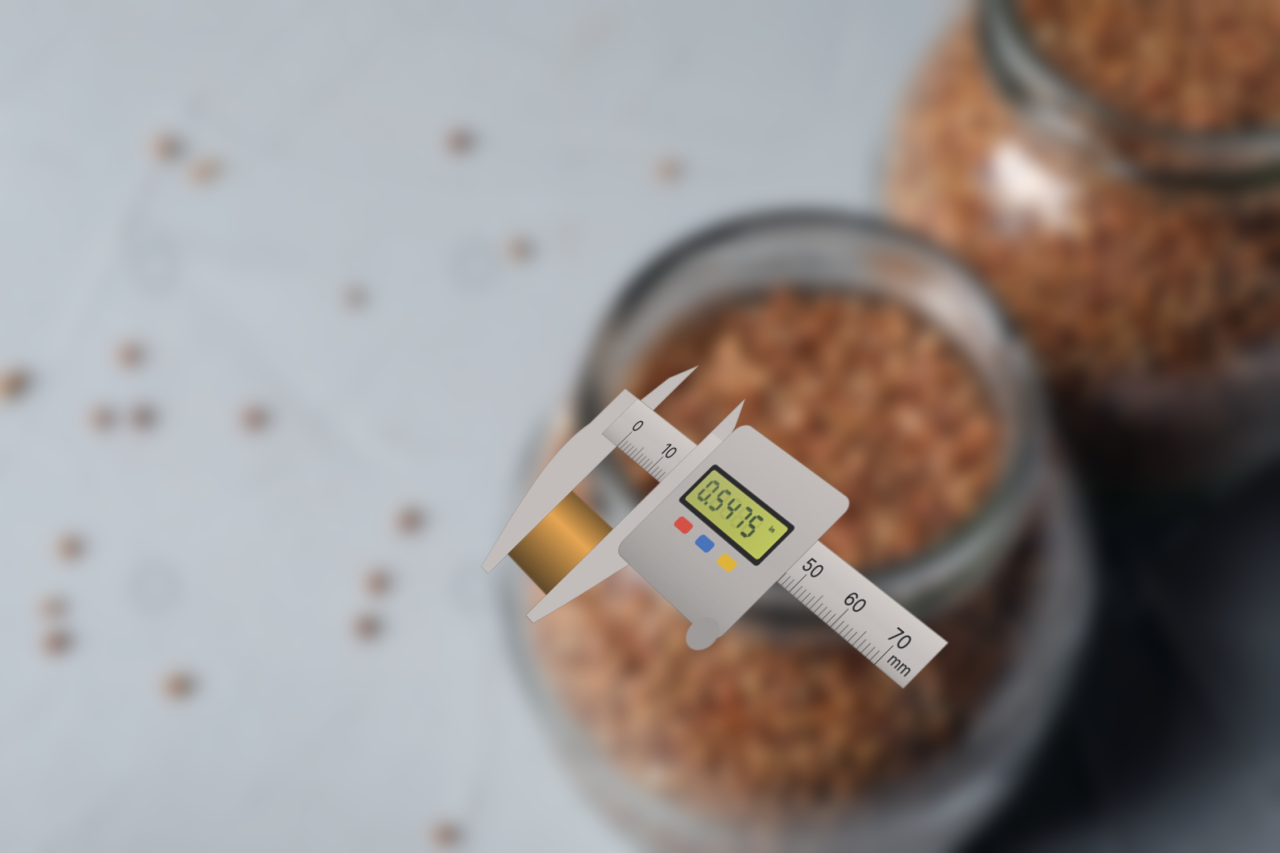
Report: value=0.5475 unit=in
